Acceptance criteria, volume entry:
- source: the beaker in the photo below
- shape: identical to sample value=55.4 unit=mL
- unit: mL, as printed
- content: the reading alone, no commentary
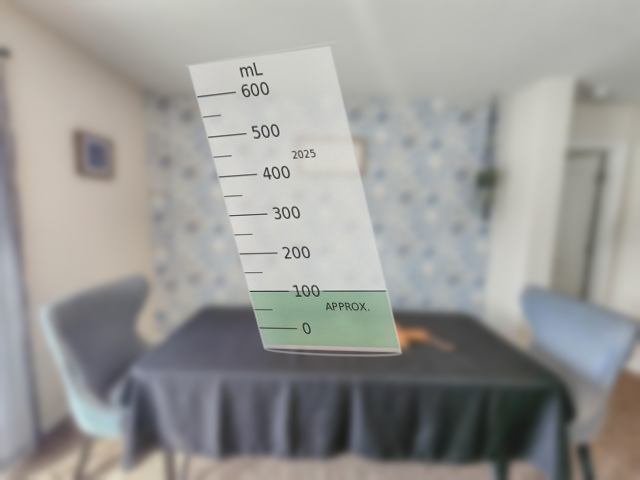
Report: value=100 unit=mL
